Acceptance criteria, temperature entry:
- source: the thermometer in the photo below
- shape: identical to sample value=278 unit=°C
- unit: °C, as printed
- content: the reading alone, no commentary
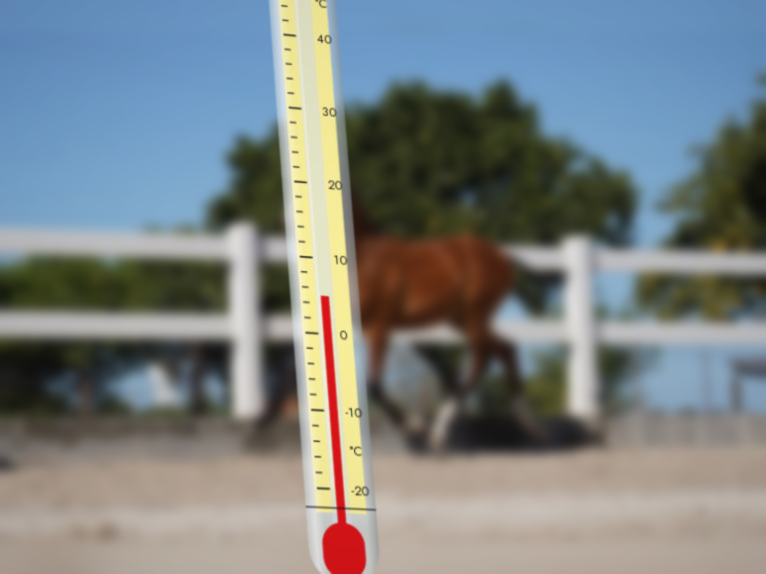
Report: value=5 unit=°C
